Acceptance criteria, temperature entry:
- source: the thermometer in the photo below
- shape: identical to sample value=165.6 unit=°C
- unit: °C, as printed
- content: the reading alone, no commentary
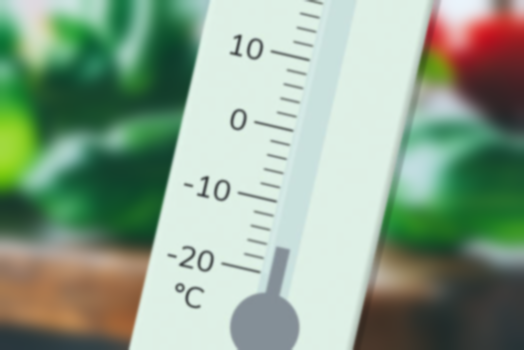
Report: value=-16 unit=°C
